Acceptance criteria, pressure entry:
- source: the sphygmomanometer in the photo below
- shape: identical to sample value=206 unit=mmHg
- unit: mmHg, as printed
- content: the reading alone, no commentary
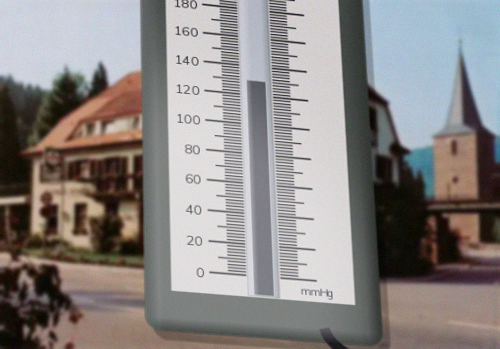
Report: value=130 unit=mmHg
